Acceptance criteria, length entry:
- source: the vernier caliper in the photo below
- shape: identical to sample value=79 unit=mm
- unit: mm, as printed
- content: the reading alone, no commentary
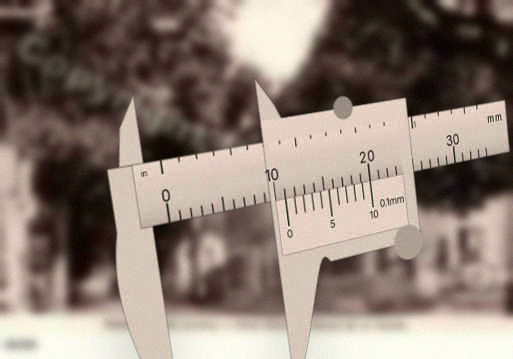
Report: value=11.0 unit=mm
